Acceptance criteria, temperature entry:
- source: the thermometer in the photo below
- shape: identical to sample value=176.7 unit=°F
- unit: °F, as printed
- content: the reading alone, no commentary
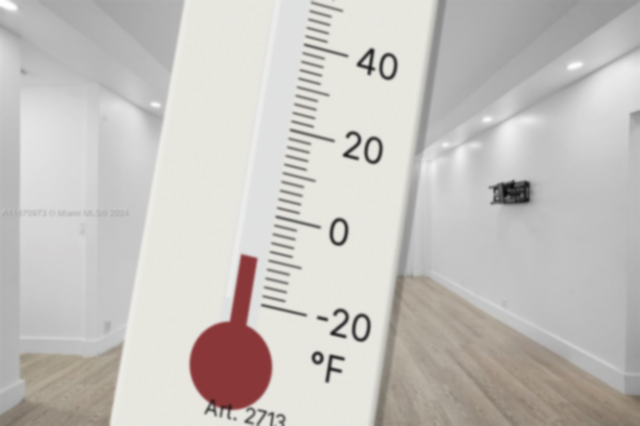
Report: value=-10 unit=°F
